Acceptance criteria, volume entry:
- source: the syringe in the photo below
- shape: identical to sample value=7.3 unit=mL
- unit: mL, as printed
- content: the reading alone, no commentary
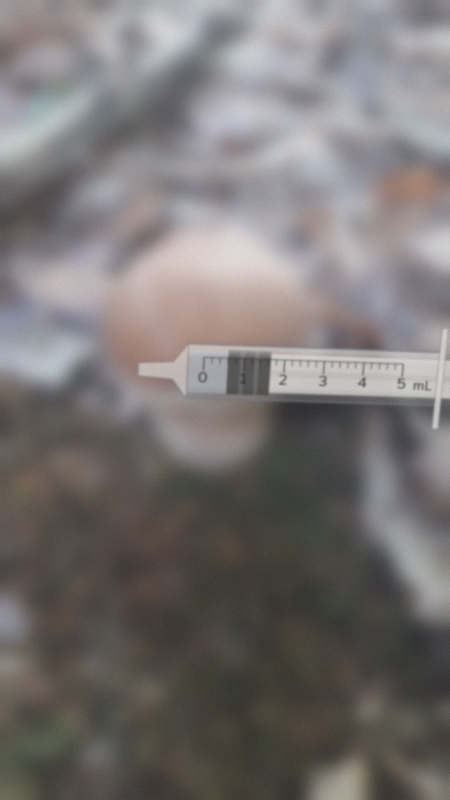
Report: value=0.6 unit=mL
